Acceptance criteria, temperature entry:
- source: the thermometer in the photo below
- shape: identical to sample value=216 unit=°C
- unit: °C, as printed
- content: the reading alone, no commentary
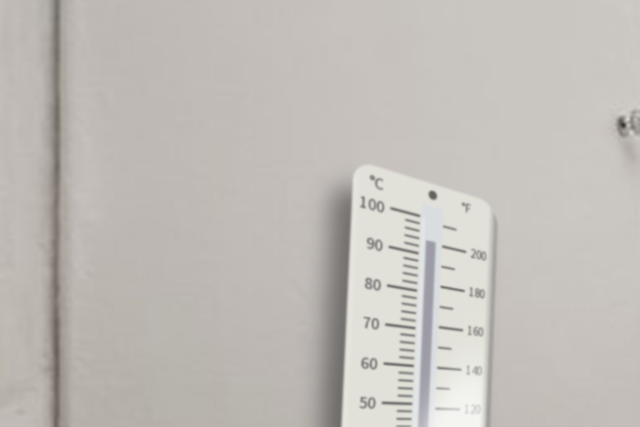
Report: value=94 unit=°C
